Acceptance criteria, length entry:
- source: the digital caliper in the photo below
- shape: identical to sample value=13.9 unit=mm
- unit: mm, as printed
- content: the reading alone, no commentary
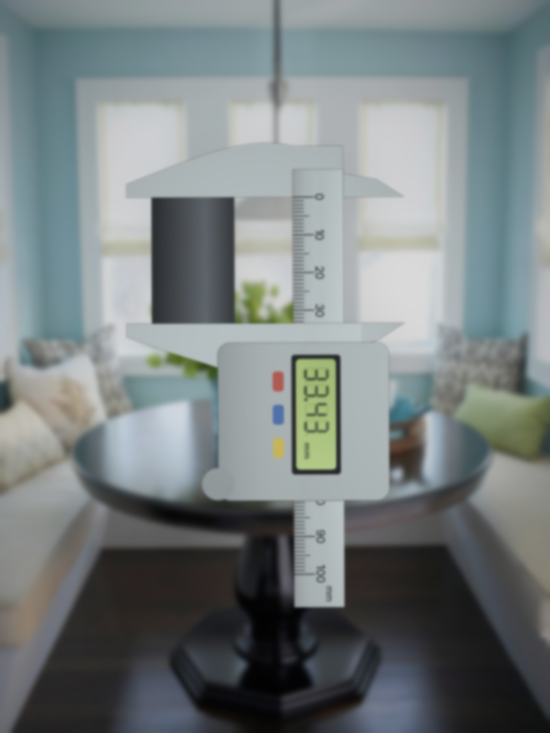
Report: value=33.43 unit=mm
